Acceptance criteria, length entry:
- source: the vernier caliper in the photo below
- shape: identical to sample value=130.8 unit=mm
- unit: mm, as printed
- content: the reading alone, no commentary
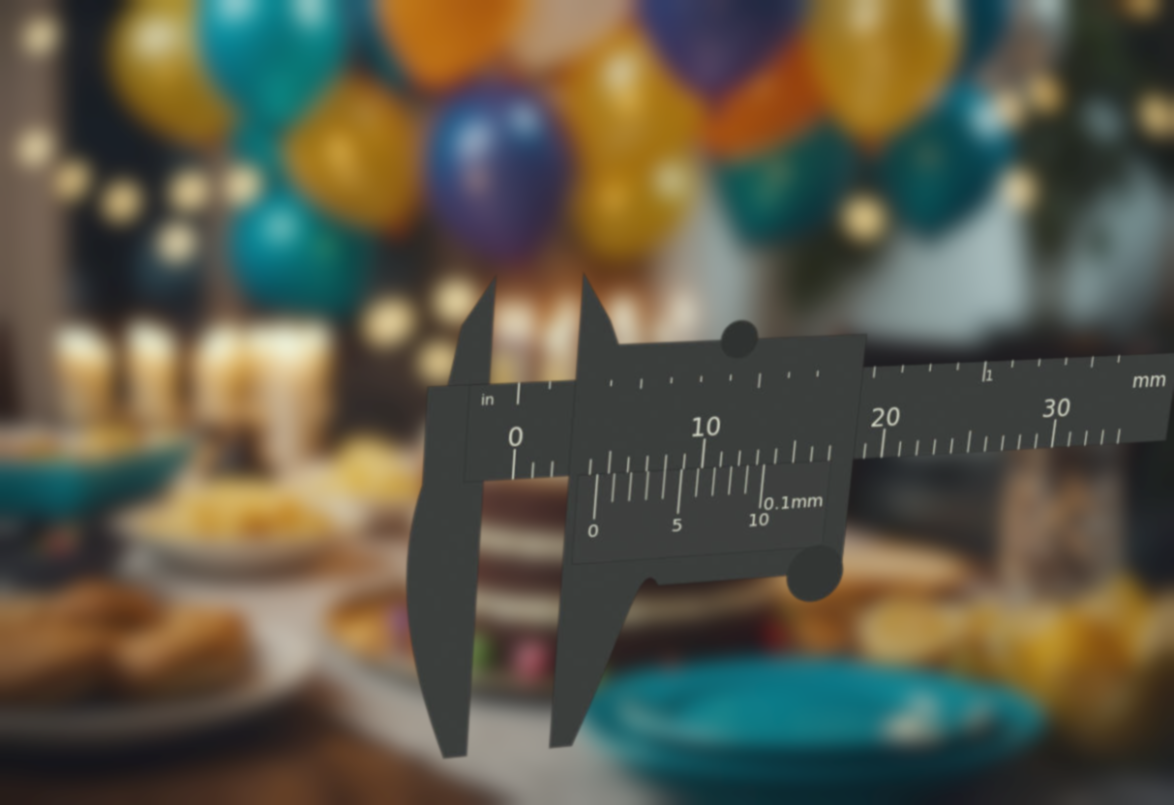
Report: value=4.4 unit=mm
